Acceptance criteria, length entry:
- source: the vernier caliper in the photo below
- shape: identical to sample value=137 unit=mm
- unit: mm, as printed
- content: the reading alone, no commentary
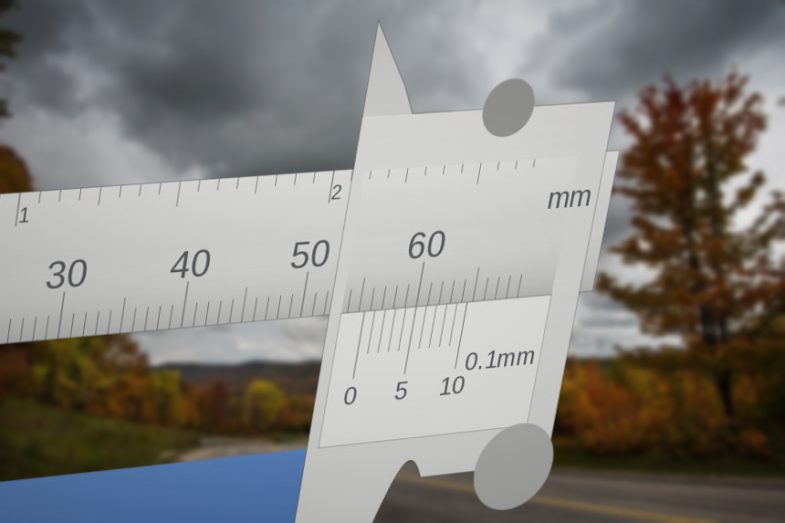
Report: value=55.5 unit=mm
